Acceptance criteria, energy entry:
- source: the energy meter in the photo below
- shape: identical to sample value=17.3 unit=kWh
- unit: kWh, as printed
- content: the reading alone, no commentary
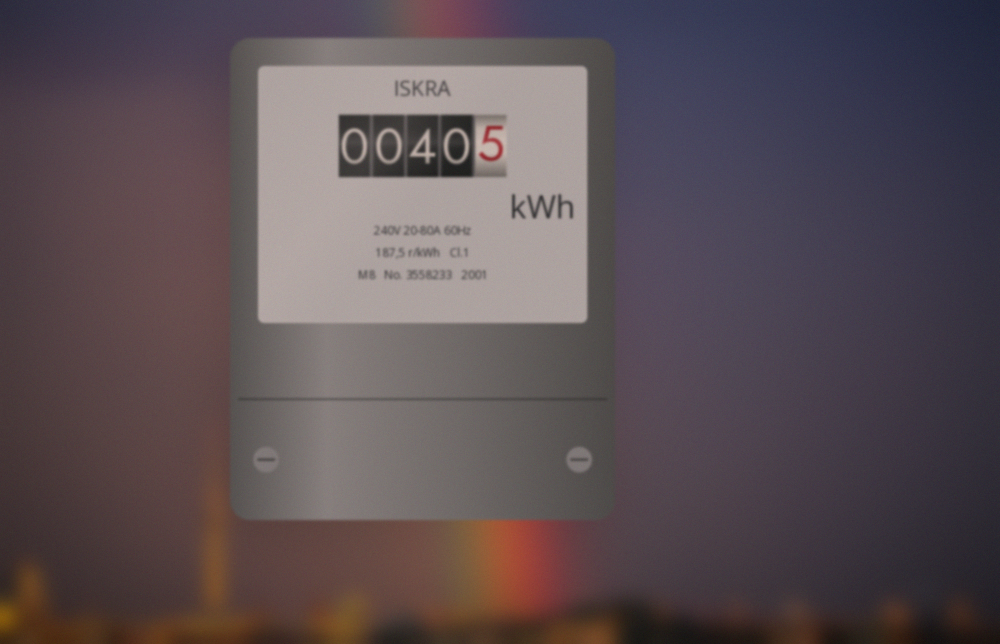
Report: value=40.5 unit=kWh
